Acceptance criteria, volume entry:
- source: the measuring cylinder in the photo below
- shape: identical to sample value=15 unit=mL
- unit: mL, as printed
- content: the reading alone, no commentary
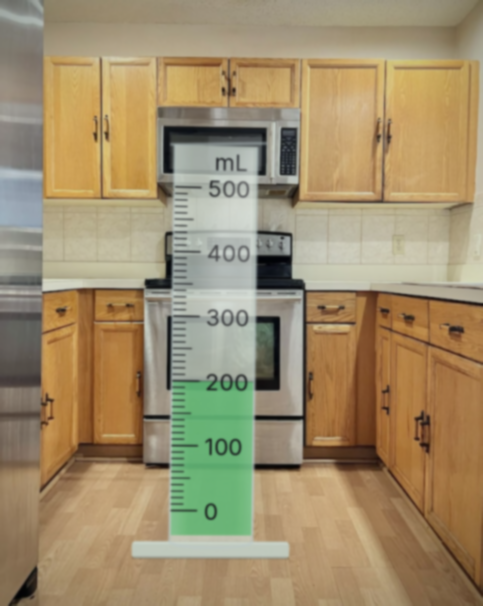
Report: value=200 unit=mL
